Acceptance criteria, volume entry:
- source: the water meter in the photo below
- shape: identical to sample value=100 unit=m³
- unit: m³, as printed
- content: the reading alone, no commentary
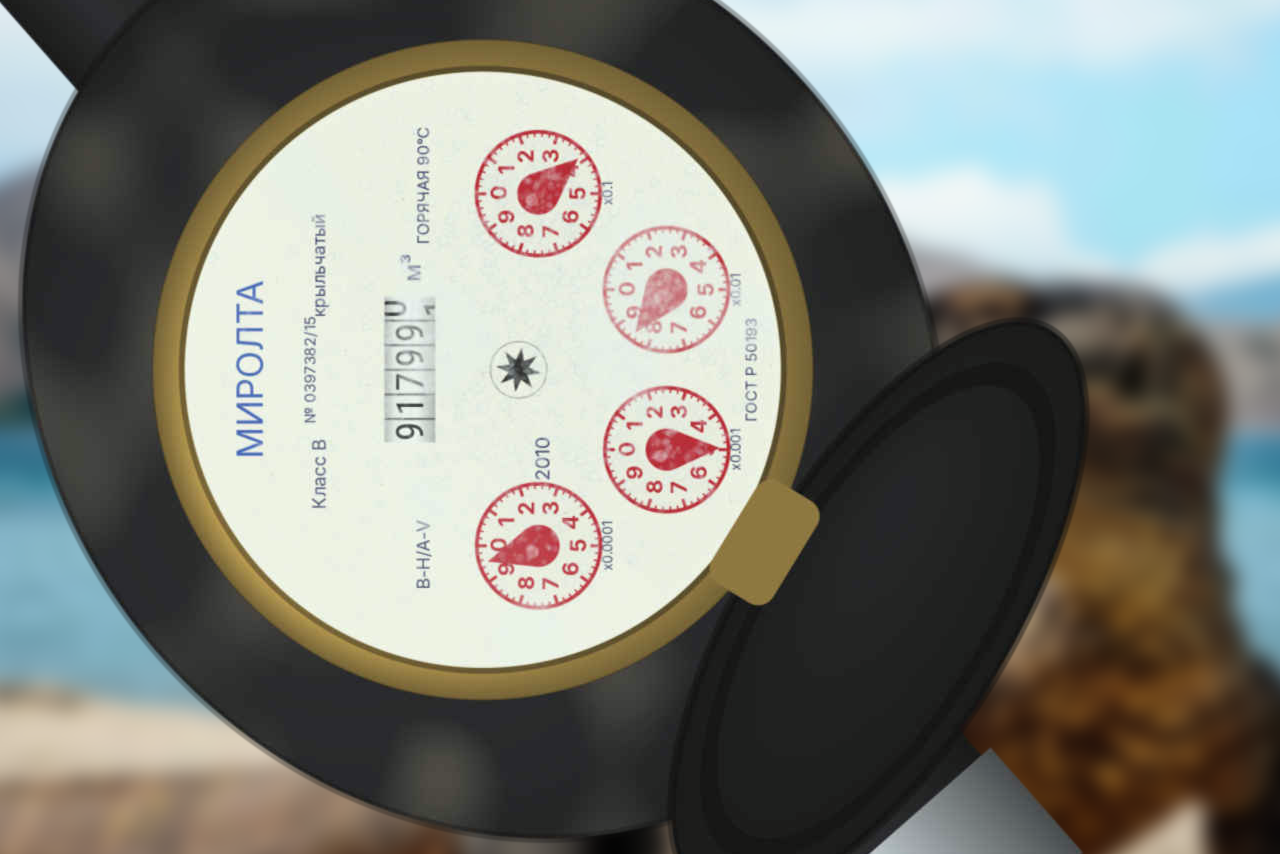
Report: value=917990.3849 unit=m³
